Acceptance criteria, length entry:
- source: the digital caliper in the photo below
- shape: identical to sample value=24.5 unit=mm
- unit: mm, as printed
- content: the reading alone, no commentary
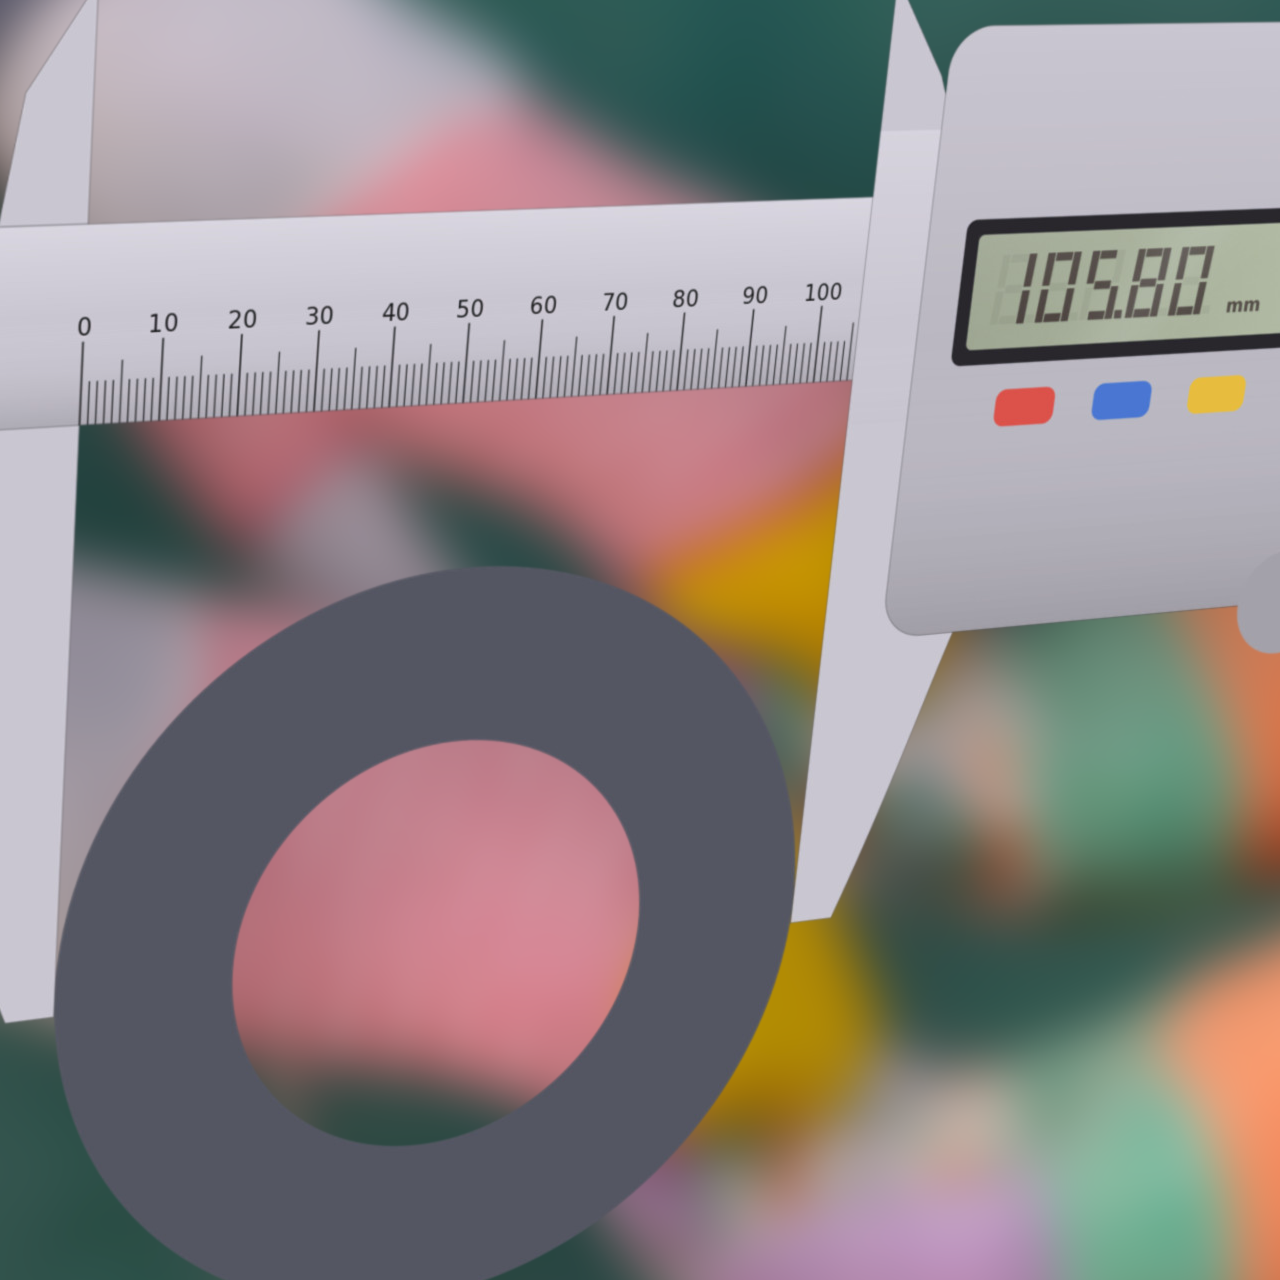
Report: value=105.80 unit=mm
